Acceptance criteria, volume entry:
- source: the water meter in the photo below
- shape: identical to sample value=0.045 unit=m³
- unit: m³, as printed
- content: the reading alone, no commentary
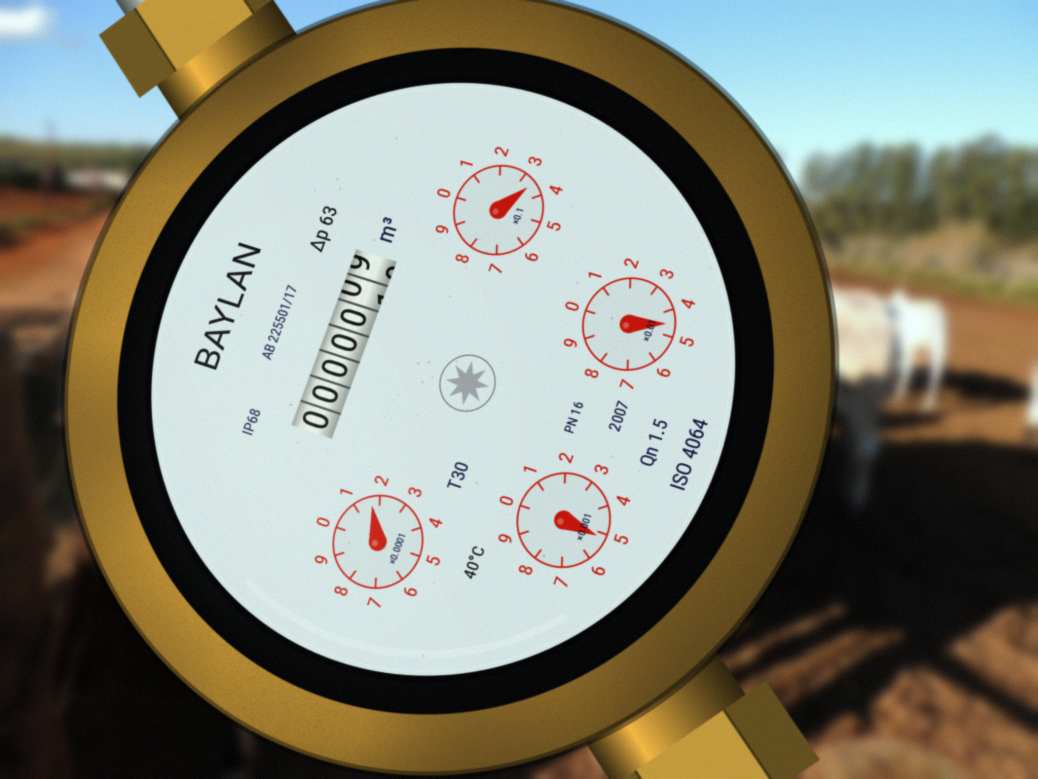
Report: value=9.3451 unit=m³
